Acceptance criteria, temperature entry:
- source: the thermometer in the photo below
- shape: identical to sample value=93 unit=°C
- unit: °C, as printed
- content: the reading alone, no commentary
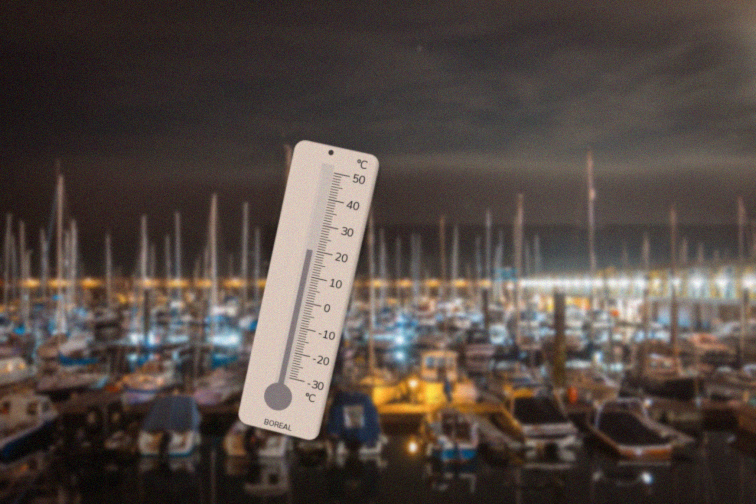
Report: value=20 unit=°C
